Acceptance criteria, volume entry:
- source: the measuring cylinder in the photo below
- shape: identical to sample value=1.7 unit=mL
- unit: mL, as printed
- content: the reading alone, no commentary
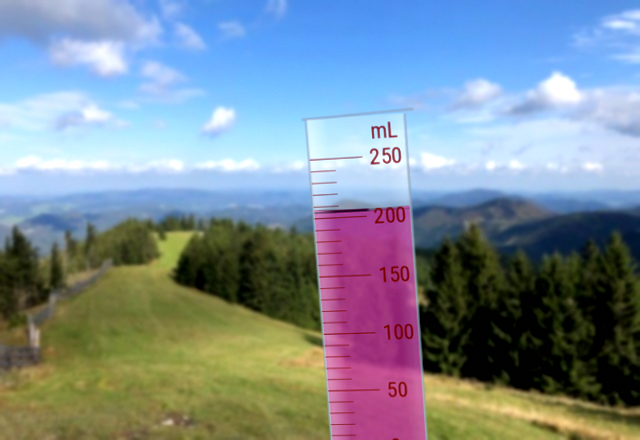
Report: value=205 unit=mL
